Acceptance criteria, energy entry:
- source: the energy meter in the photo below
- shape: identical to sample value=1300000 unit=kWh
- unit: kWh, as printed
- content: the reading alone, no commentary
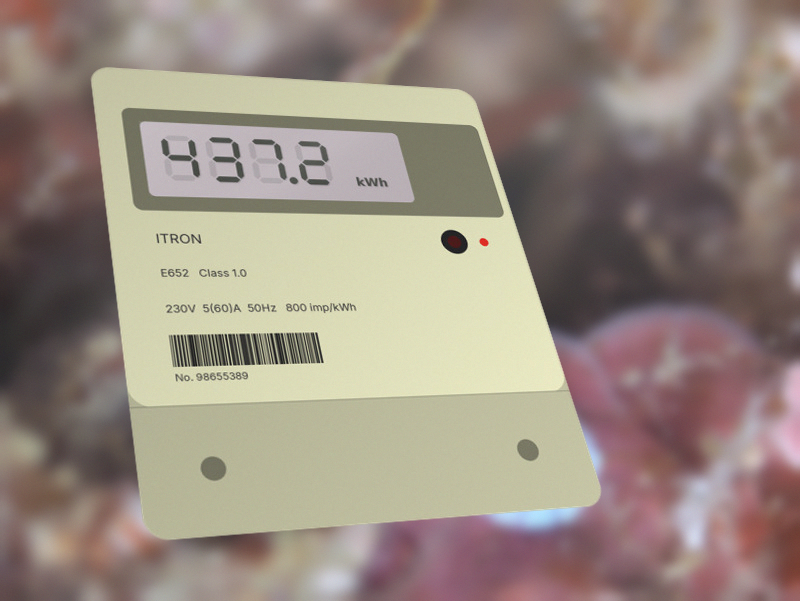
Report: value=437.2 unit=kWh
